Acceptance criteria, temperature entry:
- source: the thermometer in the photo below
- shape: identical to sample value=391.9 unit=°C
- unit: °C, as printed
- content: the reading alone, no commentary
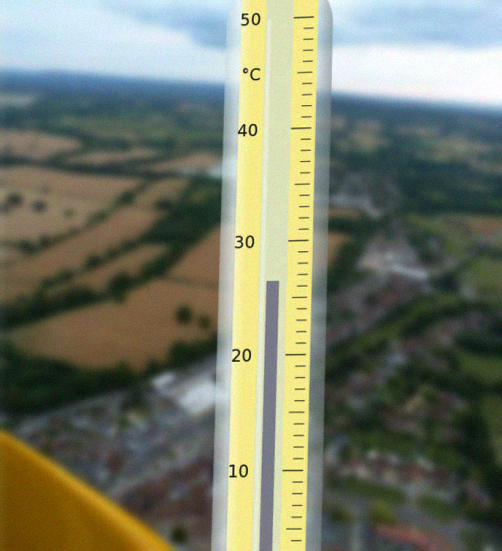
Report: value=26.5 unit=°C
